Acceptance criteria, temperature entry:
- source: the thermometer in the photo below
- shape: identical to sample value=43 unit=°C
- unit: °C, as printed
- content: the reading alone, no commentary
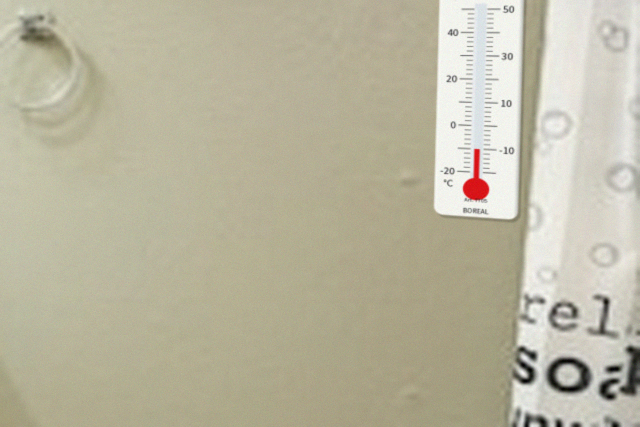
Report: value=-10 unit=°C
